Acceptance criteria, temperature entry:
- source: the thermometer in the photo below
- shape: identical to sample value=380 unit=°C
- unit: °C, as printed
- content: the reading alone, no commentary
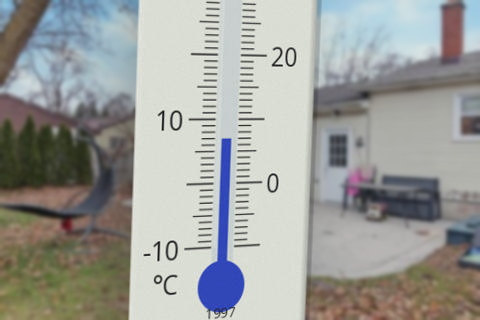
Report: value=7 unit=°C
